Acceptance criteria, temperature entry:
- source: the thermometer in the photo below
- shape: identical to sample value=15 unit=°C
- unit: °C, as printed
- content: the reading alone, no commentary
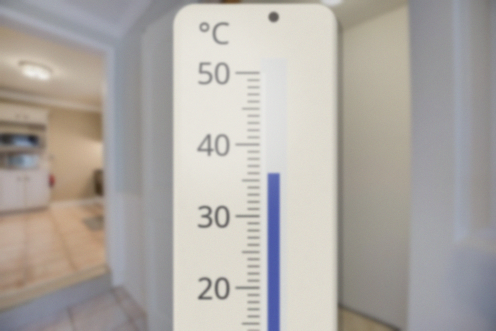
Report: value=36 unit=°C
